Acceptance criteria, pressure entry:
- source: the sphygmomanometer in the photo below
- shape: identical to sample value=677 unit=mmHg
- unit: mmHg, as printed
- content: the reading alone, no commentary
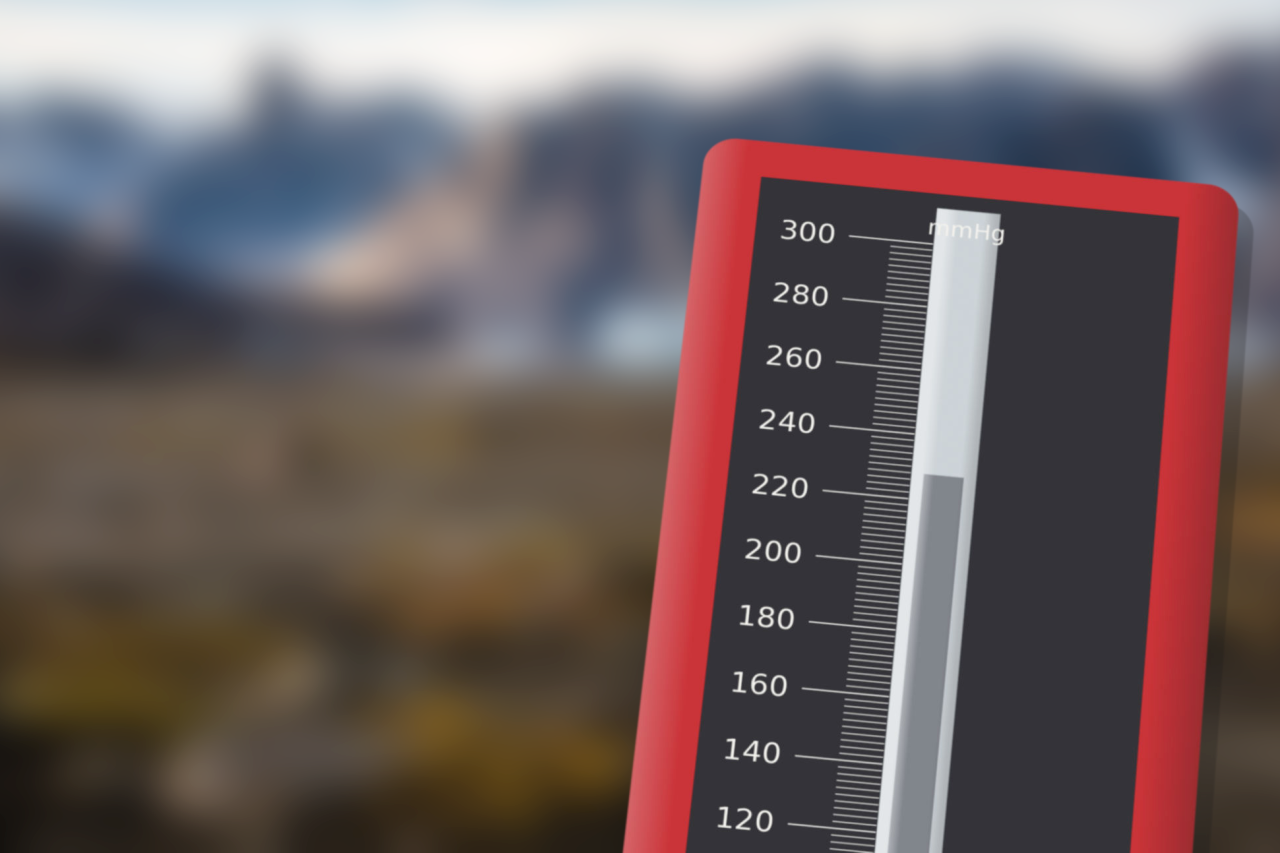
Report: value=228 unit=mmHg
